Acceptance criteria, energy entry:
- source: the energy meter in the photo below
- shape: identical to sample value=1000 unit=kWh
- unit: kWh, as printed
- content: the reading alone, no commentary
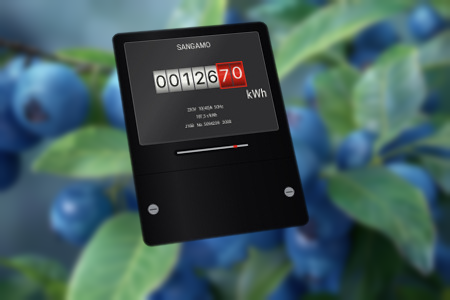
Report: value=126.70 unit=kWh
